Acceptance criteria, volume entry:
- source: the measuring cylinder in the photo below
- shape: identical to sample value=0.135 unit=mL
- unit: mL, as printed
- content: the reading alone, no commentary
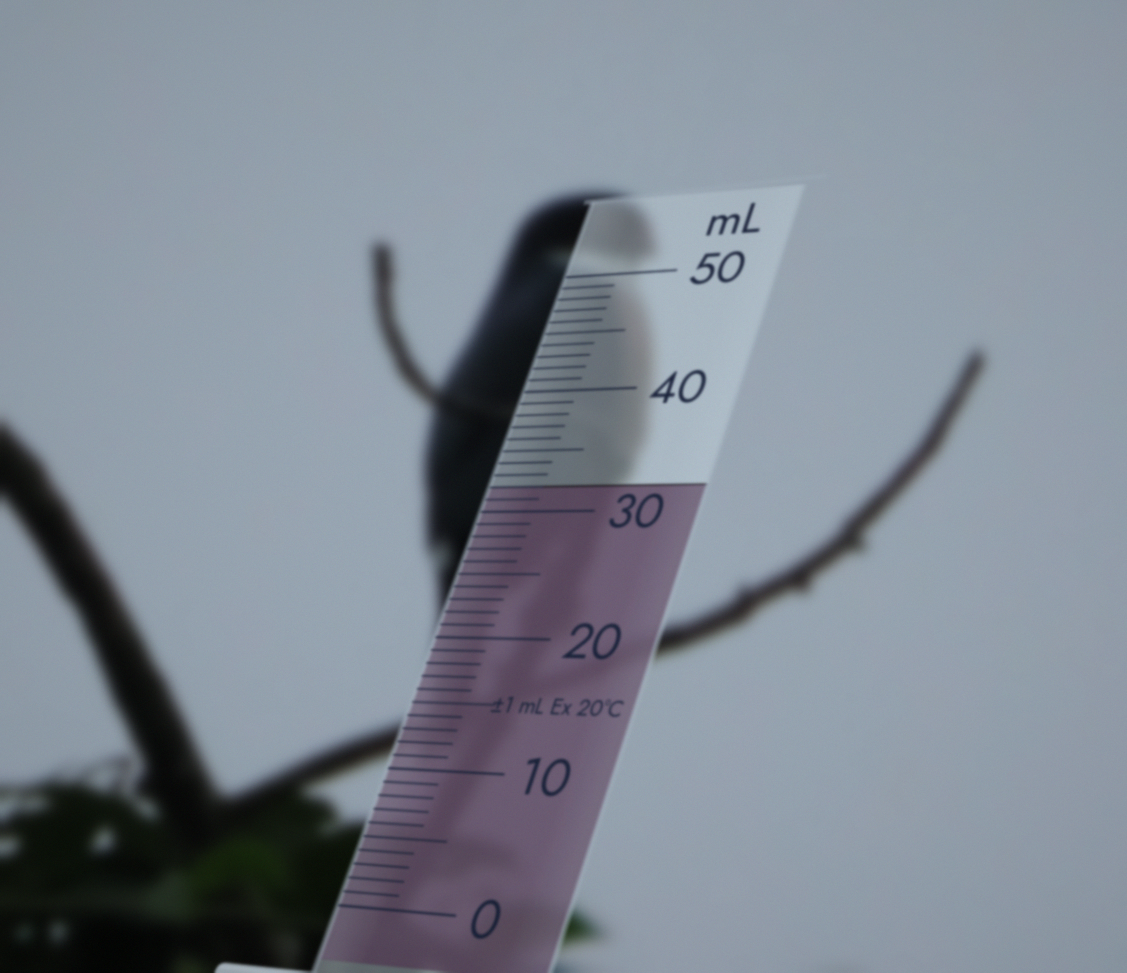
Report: value=32 unit=mL
